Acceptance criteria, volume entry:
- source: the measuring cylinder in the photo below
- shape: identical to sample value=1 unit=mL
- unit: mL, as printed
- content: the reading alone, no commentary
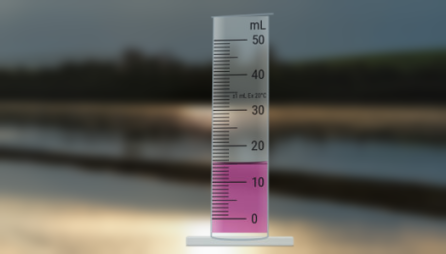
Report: value=15 unit=mL
